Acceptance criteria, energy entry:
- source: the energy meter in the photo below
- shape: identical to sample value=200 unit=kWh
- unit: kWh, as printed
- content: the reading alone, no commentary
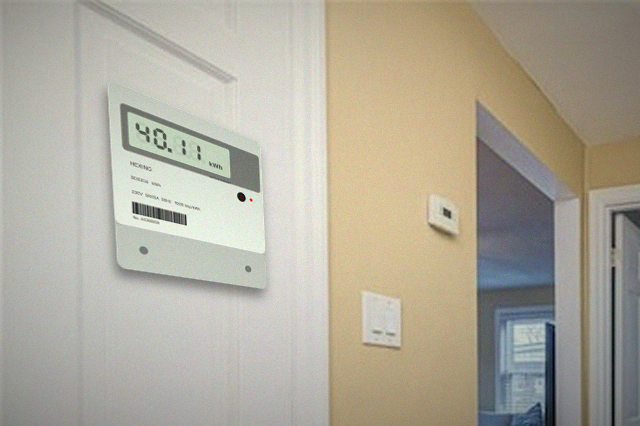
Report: value=40.11 unit=kWh
